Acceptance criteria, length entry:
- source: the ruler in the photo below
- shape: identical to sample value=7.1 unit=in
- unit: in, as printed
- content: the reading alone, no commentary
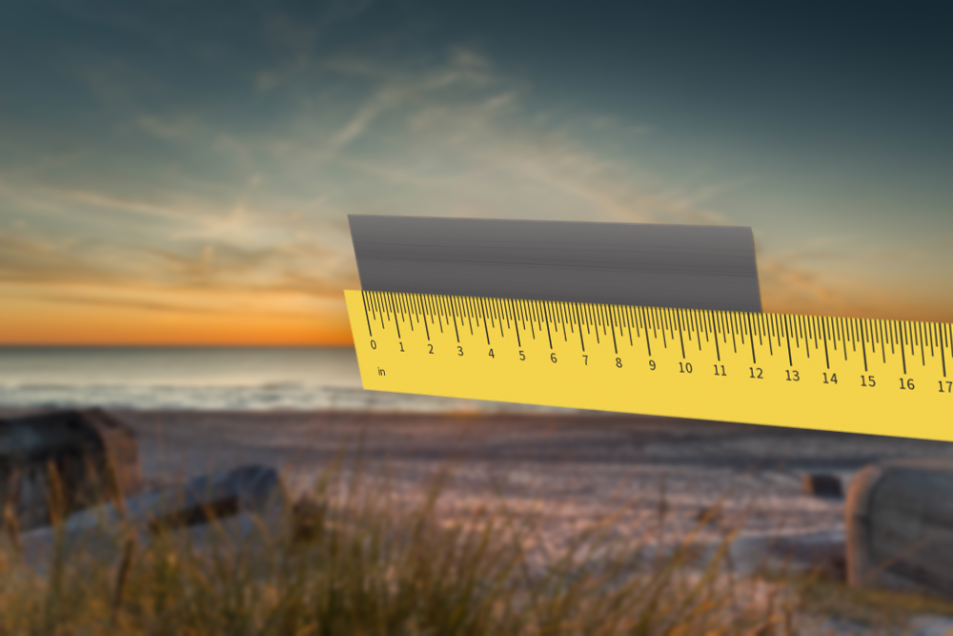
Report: value=12.375 unit=in
